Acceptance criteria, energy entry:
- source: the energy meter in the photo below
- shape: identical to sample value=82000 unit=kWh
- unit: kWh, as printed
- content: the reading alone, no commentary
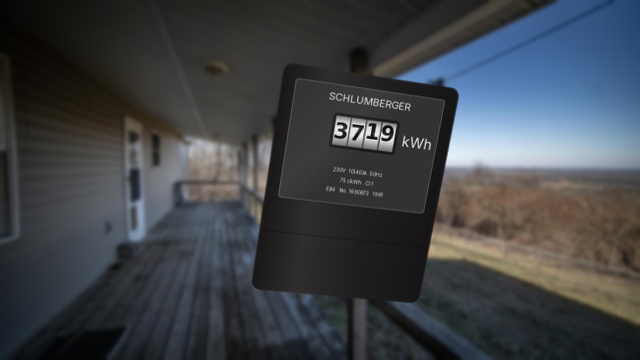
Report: value=3719 unit=kWh
